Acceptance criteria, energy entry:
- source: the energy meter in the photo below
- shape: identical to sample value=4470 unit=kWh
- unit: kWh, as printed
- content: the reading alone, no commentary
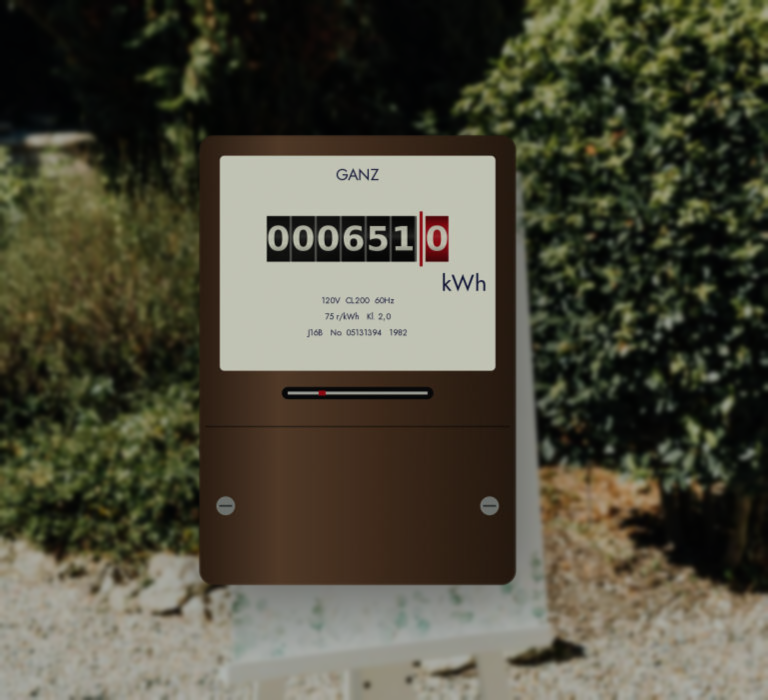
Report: value=651.0 unit=kWh
